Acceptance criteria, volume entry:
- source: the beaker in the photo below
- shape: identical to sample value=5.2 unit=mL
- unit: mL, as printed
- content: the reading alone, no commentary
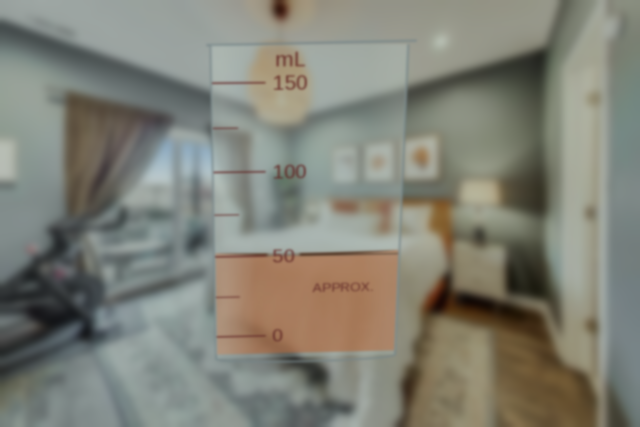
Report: value=50 unit=mL
